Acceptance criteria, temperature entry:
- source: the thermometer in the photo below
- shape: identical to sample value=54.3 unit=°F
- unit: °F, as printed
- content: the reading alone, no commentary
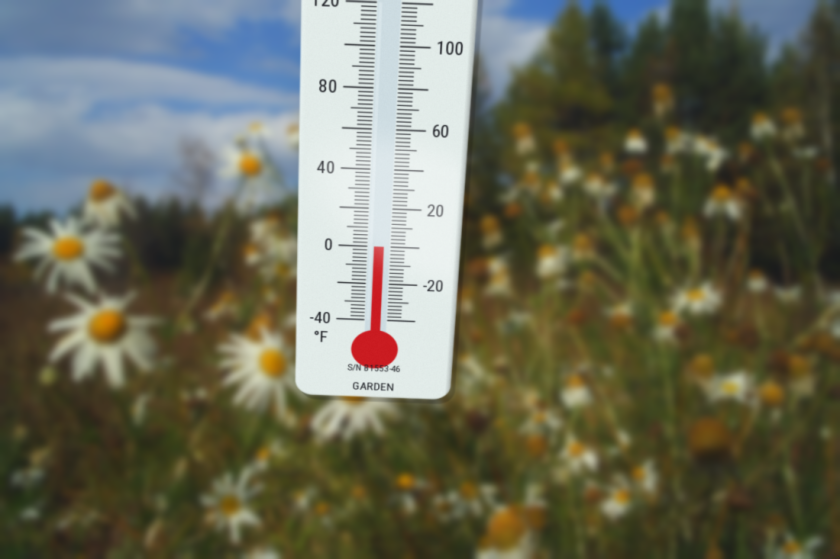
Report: value=0 unit=°F
